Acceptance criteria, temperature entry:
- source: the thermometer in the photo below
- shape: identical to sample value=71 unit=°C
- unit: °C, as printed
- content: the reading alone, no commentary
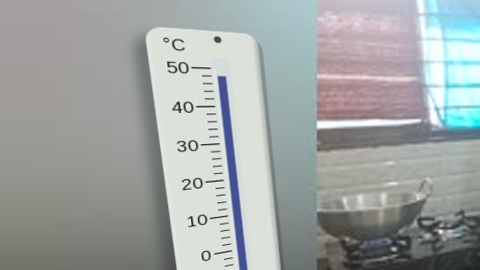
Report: value=48 unit=°C
